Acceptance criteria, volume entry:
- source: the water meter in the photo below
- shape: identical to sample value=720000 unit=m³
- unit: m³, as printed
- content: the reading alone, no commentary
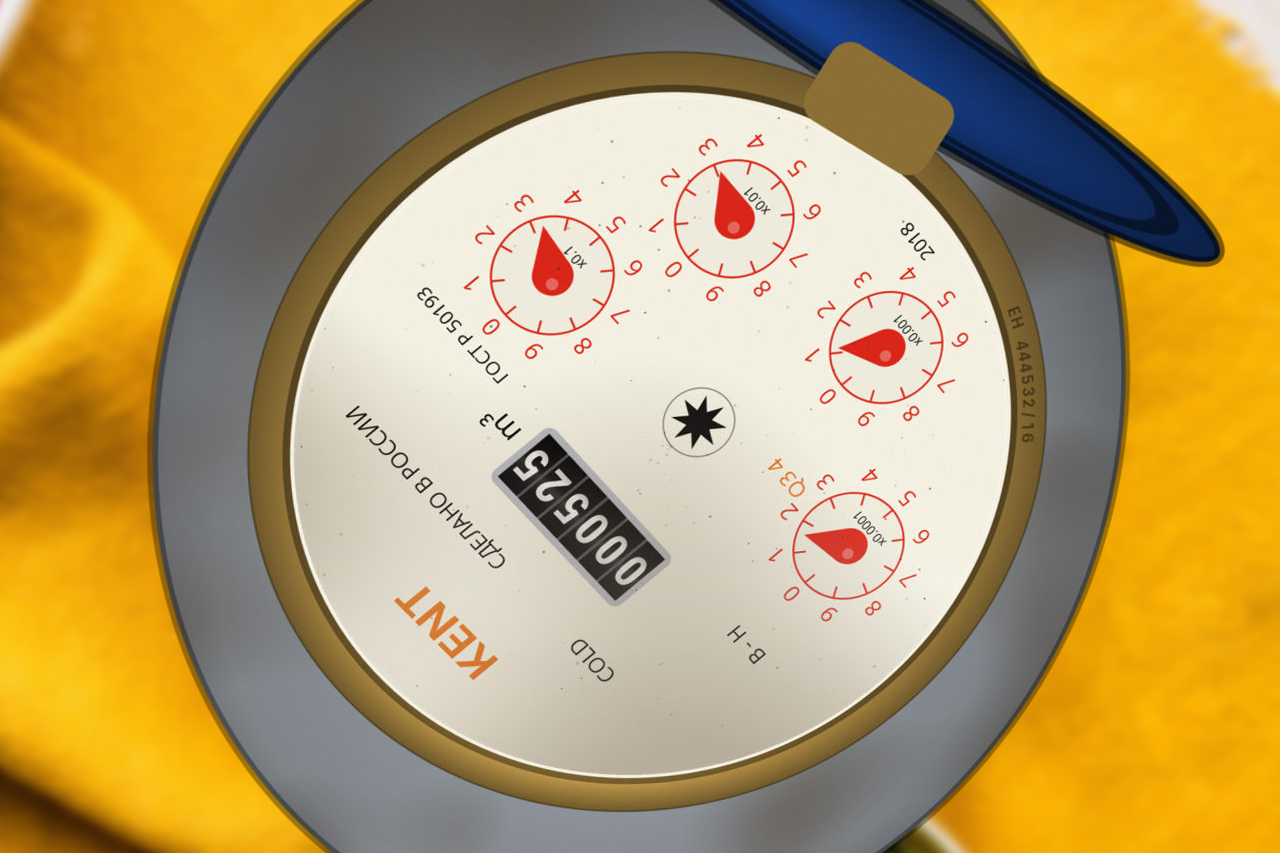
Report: value=525.3311 unit=m³
